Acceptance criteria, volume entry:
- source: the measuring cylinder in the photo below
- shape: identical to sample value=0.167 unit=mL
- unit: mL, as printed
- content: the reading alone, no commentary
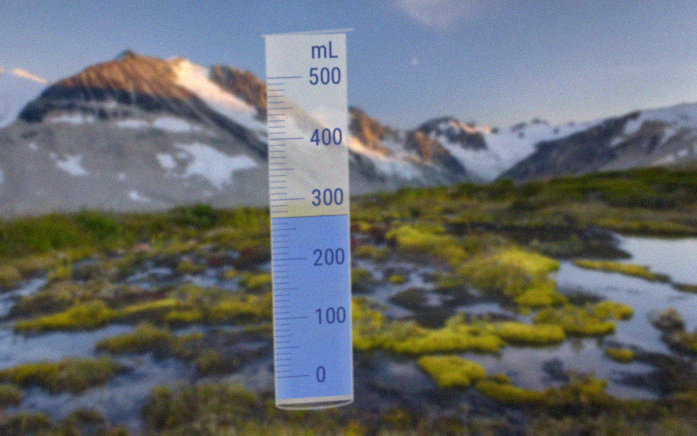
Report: value=270 unit=mL
